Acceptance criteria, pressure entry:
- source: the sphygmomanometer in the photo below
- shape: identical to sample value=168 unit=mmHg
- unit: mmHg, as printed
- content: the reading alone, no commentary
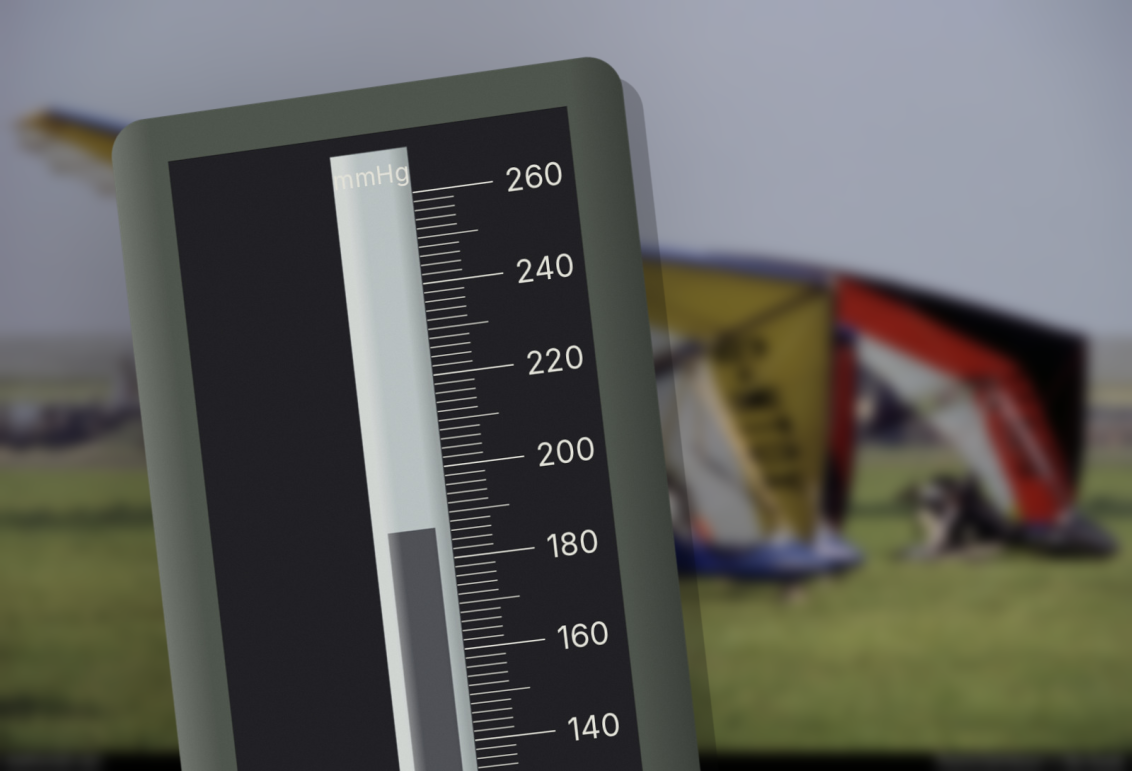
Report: value=187 unit=mmHg
